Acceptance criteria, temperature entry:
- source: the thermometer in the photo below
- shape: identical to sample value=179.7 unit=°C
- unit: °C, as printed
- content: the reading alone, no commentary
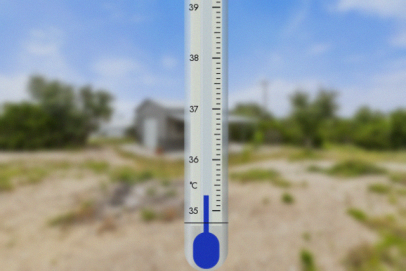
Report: value=35.3 unit=°C
